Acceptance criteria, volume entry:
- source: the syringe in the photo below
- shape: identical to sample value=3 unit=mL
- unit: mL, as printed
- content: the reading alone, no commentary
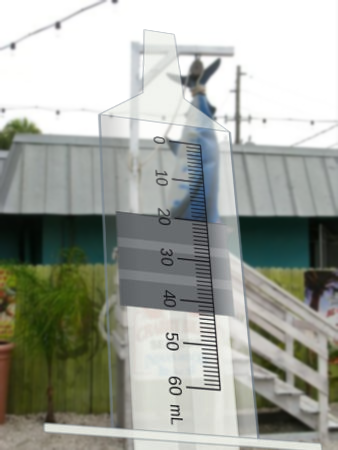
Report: value=20 unit=mL
